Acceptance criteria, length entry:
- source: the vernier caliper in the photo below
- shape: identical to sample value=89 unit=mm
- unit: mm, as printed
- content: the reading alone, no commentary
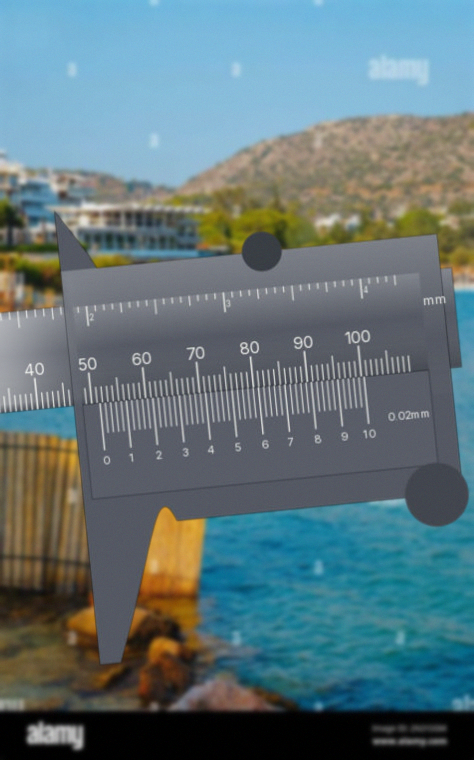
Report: value=51.5 unit=mm
